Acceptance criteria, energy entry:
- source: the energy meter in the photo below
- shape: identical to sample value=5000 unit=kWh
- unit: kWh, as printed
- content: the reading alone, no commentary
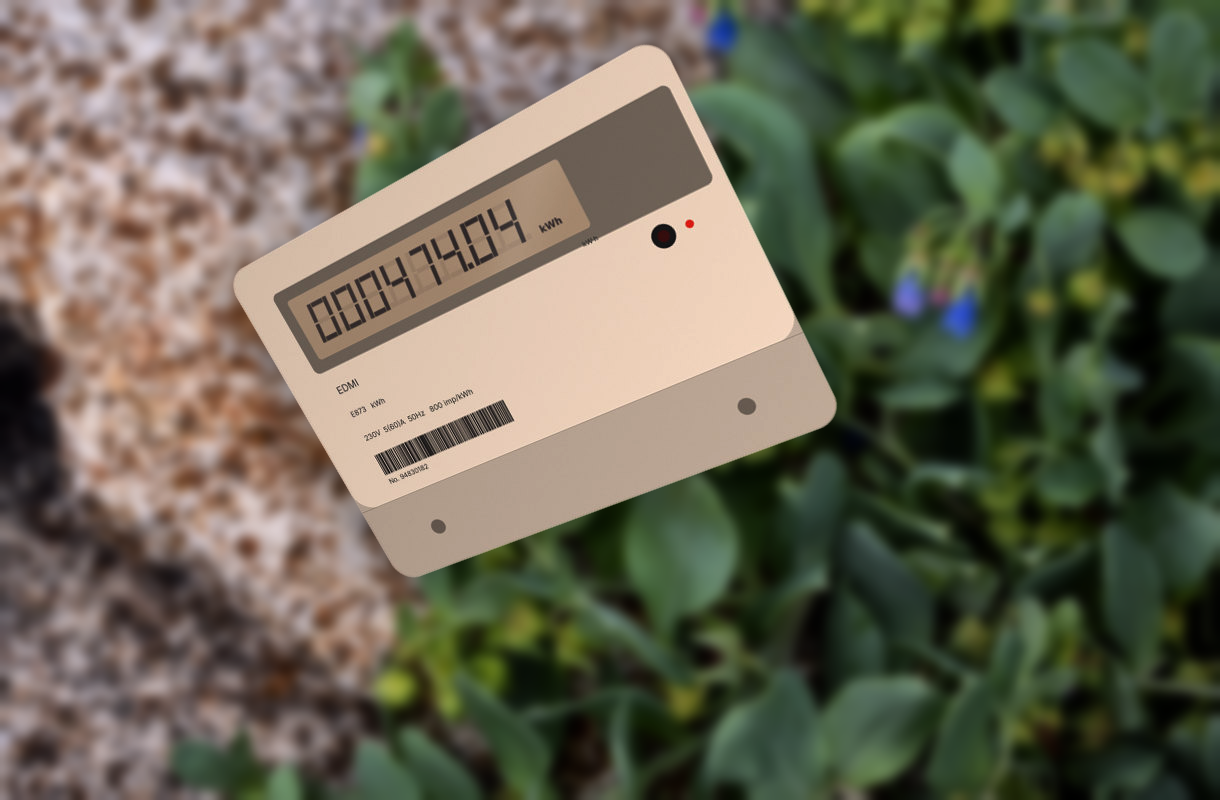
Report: value=474.04 unit=kWh
